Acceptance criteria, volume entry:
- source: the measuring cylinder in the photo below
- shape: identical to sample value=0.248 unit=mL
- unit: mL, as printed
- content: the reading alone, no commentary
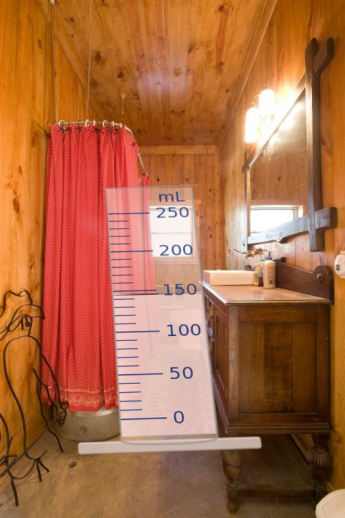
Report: value=145 unit=mL
